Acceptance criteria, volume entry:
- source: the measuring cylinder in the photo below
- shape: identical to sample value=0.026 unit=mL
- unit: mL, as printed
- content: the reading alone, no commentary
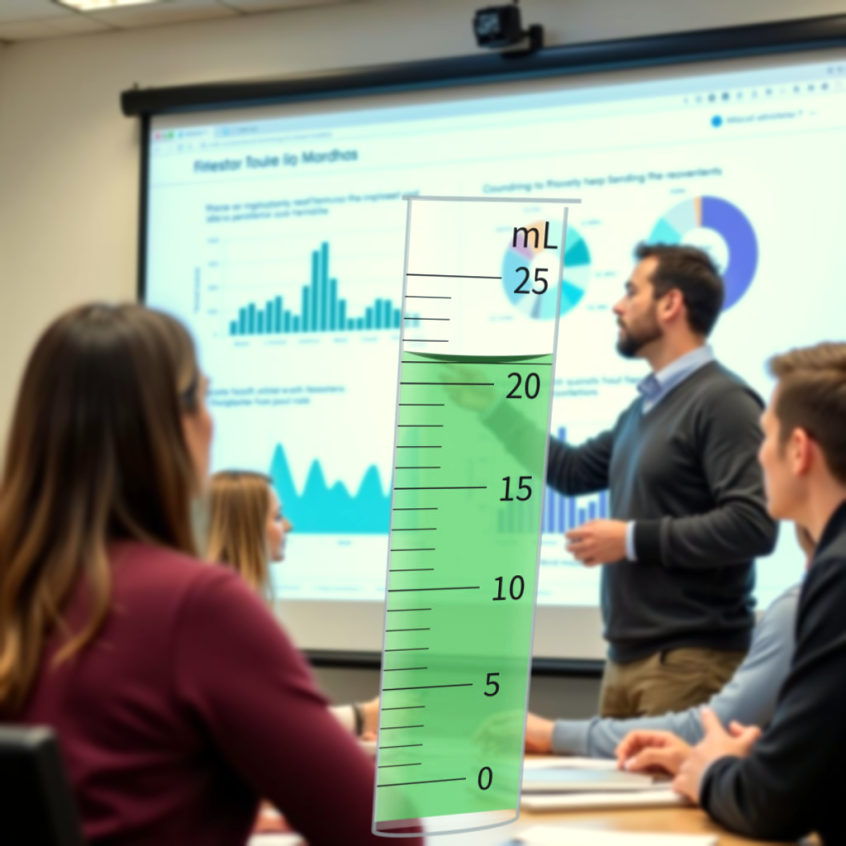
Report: value=21 unit=mL
